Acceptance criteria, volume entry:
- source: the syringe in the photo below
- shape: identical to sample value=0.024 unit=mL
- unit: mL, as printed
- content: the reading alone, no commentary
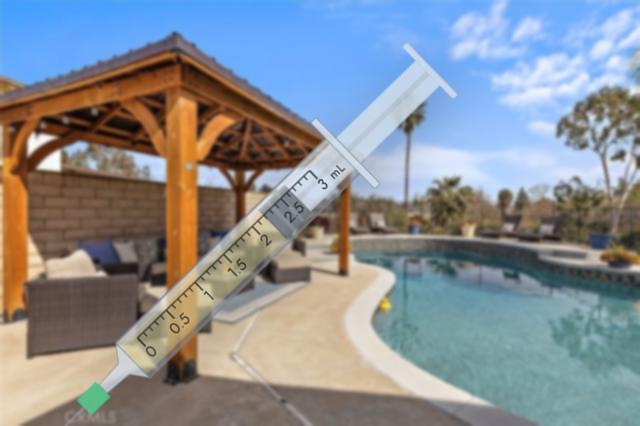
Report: value=2.2 unit=mL
